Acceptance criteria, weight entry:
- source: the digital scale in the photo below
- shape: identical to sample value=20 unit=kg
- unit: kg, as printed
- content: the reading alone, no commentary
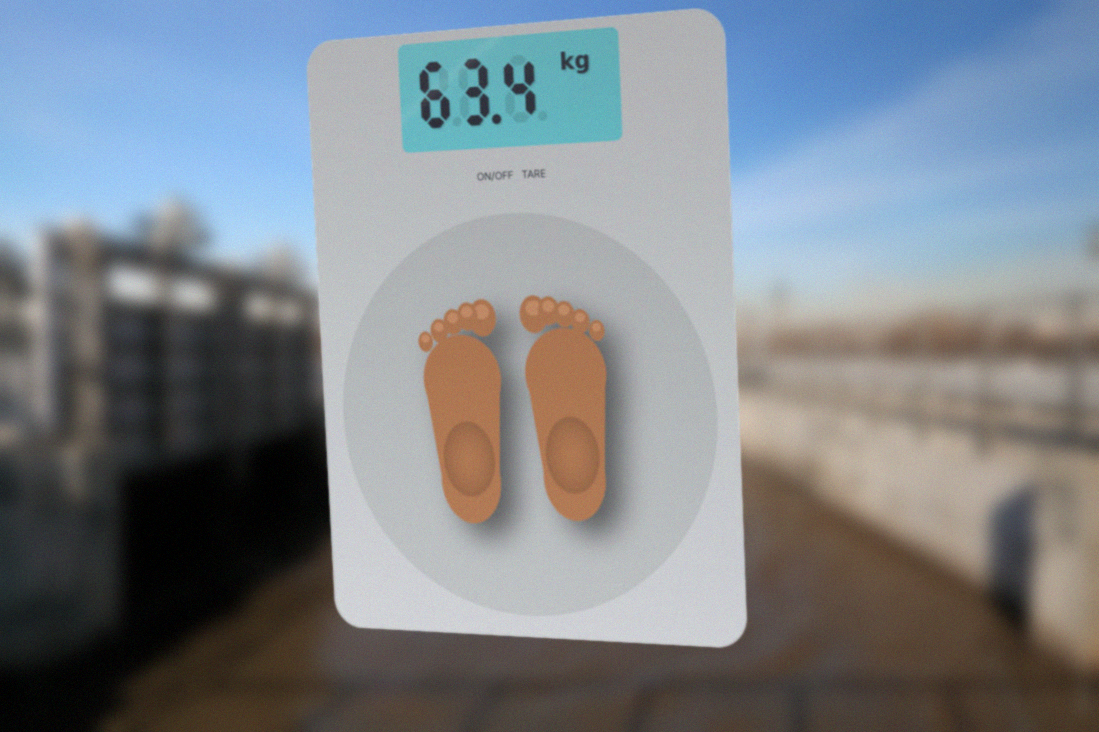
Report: value=63.4 unit=kg
